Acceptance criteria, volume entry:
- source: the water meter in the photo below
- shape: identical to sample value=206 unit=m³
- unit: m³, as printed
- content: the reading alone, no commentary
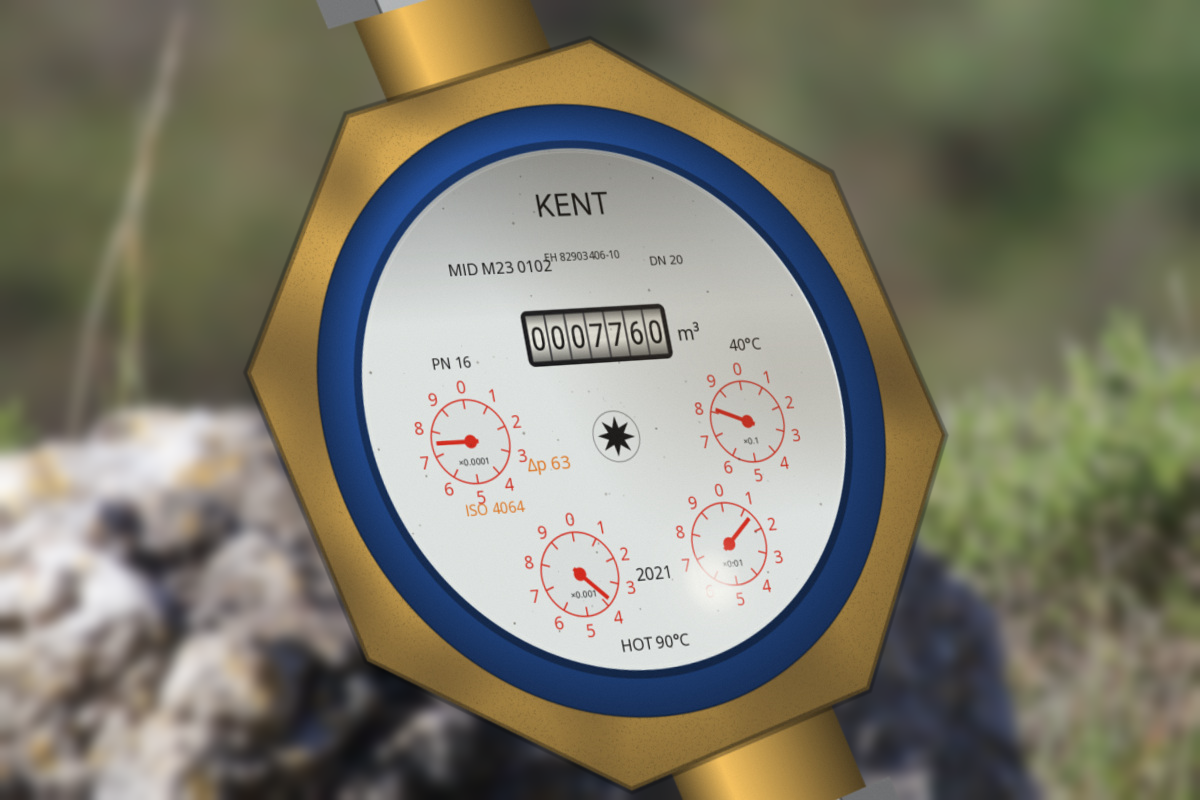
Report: value=7760.8137 unit=m³
